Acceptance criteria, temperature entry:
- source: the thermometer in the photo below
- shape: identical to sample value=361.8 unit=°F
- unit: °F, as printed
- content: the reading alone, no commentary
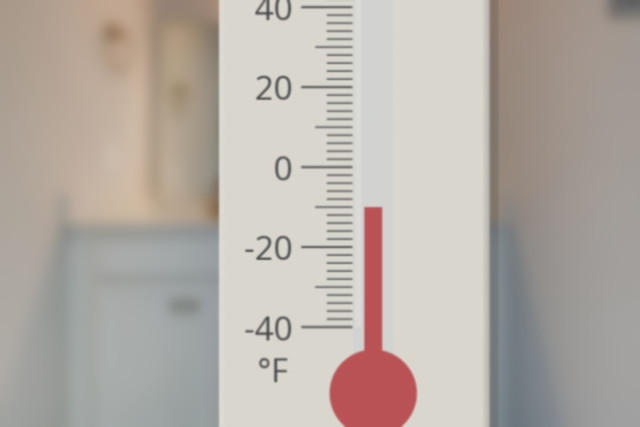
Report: value=-10 unit=°F
